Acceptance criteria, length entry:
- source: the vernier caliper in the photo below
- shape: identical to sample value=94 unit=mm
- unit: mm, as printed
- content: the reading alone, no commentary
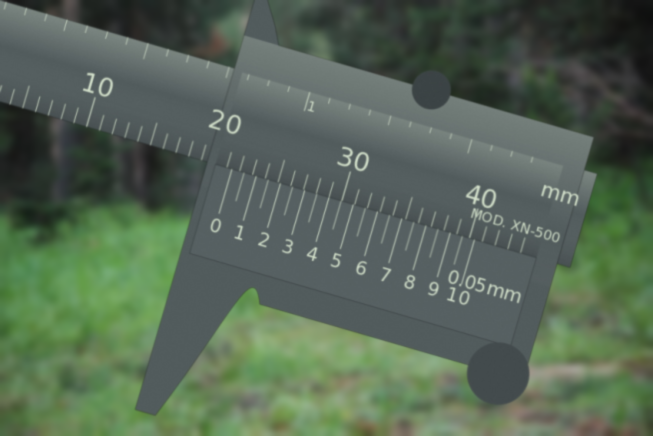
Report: value=21.4 unit=mm
